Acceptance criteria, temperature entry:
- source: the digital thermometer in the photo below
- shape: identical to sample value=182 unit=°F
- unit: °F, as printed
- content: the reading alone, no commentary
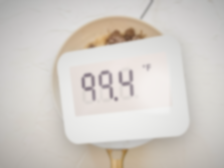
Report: value=99.4 unit=°F
